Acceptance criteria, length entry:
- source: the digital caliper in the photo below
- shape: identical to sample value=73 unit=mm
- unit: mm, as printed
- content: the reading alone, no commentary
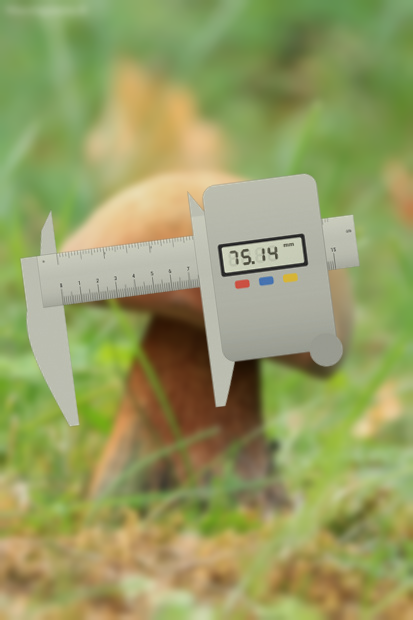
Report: value=75.14 unit=mm
